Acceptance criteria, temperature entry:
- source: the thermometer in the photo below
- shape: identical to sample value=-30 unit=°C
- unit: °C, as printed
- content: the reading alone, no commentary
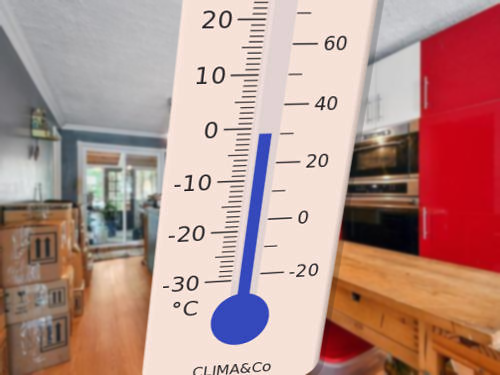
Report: value=-1 unit=°C
